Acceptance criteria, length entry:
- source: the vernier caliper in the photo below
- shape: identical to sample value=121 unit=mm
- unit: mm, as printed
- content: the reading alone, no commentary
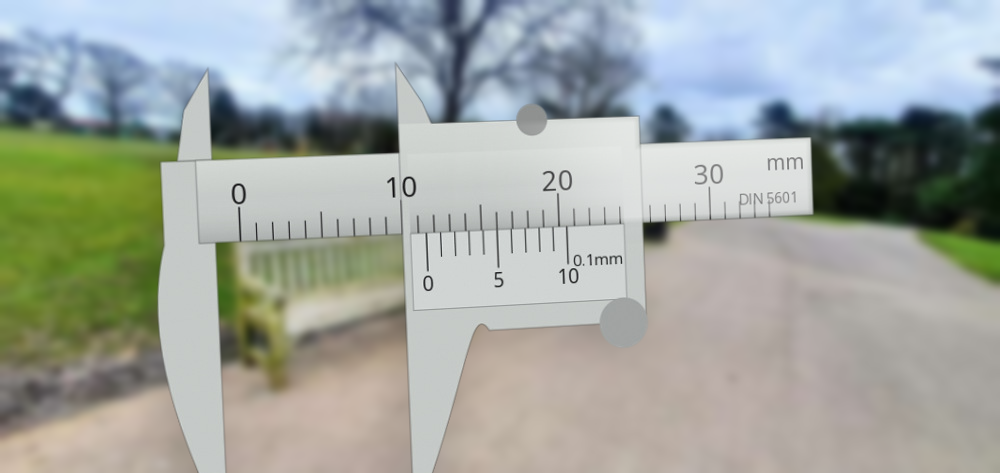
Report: value=11.5 unit=mm
